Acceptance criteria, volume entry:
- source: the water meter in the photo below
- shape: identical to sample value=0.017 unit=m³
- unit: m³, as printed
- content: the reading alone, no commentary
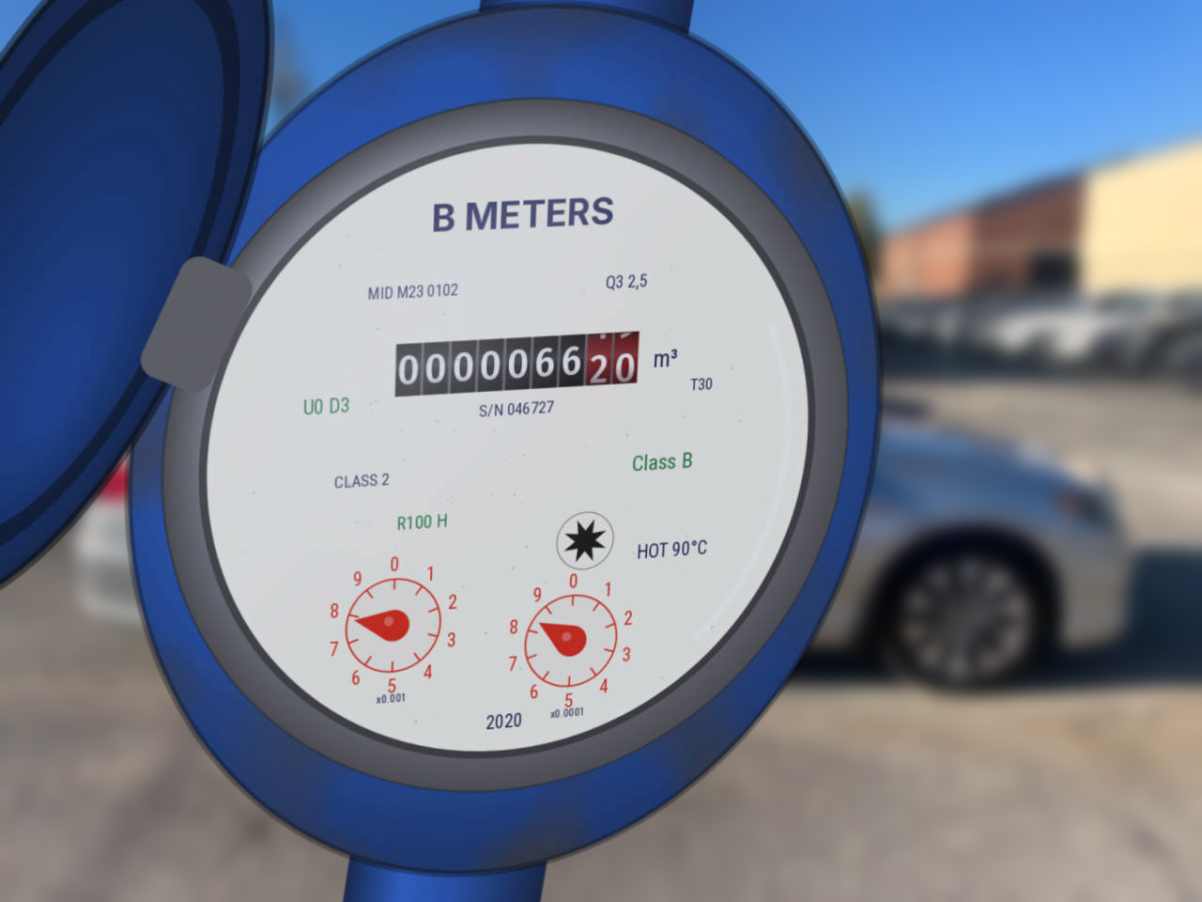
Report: value=66.1978 unit=m³
